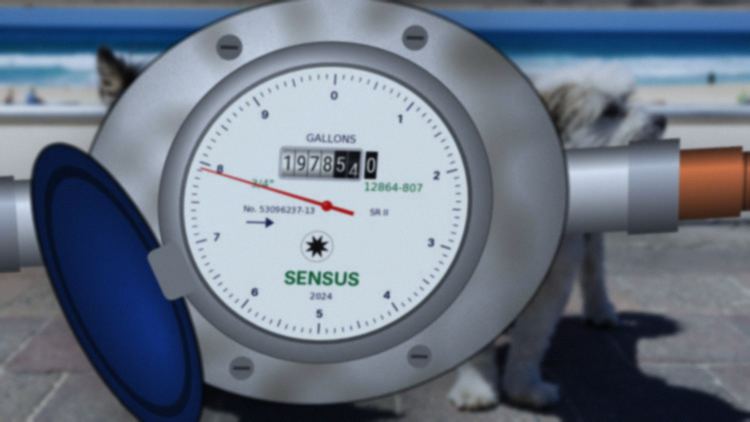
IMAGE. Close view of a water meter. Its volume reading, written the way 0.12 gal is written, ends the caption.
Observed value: 1978537.9 gal
